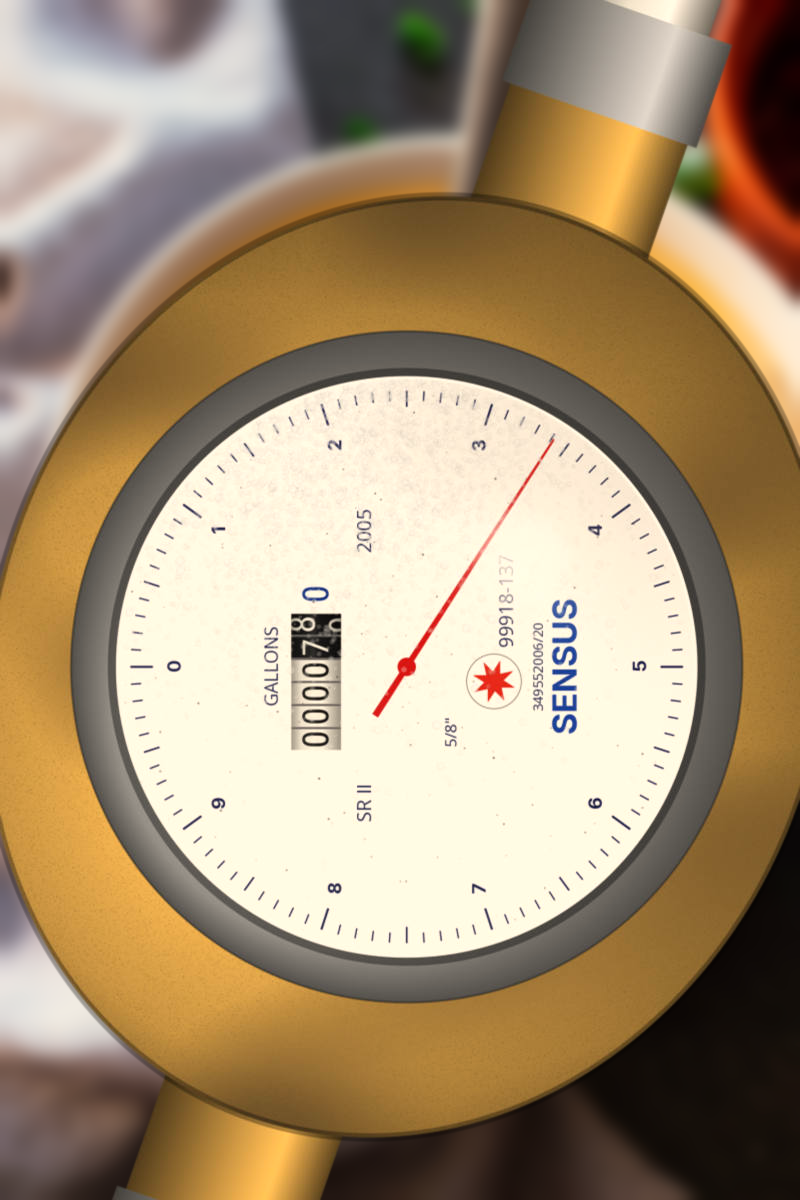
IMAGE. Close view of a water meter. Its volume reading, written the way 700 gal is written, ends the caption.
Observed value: 783.4 gal
